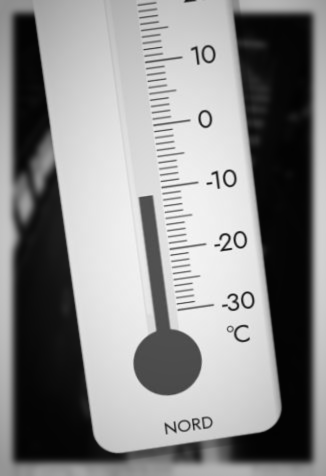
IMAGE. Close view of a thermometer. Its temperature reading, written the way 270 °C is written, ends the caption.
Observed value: -11 °C
